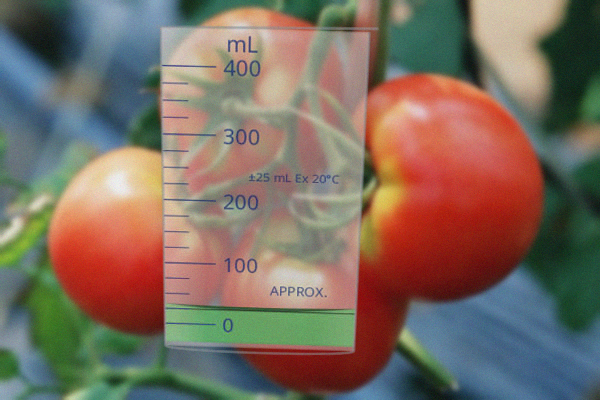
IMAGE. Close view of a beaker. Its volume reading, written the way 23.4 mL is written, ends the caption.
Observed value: 25 mL
